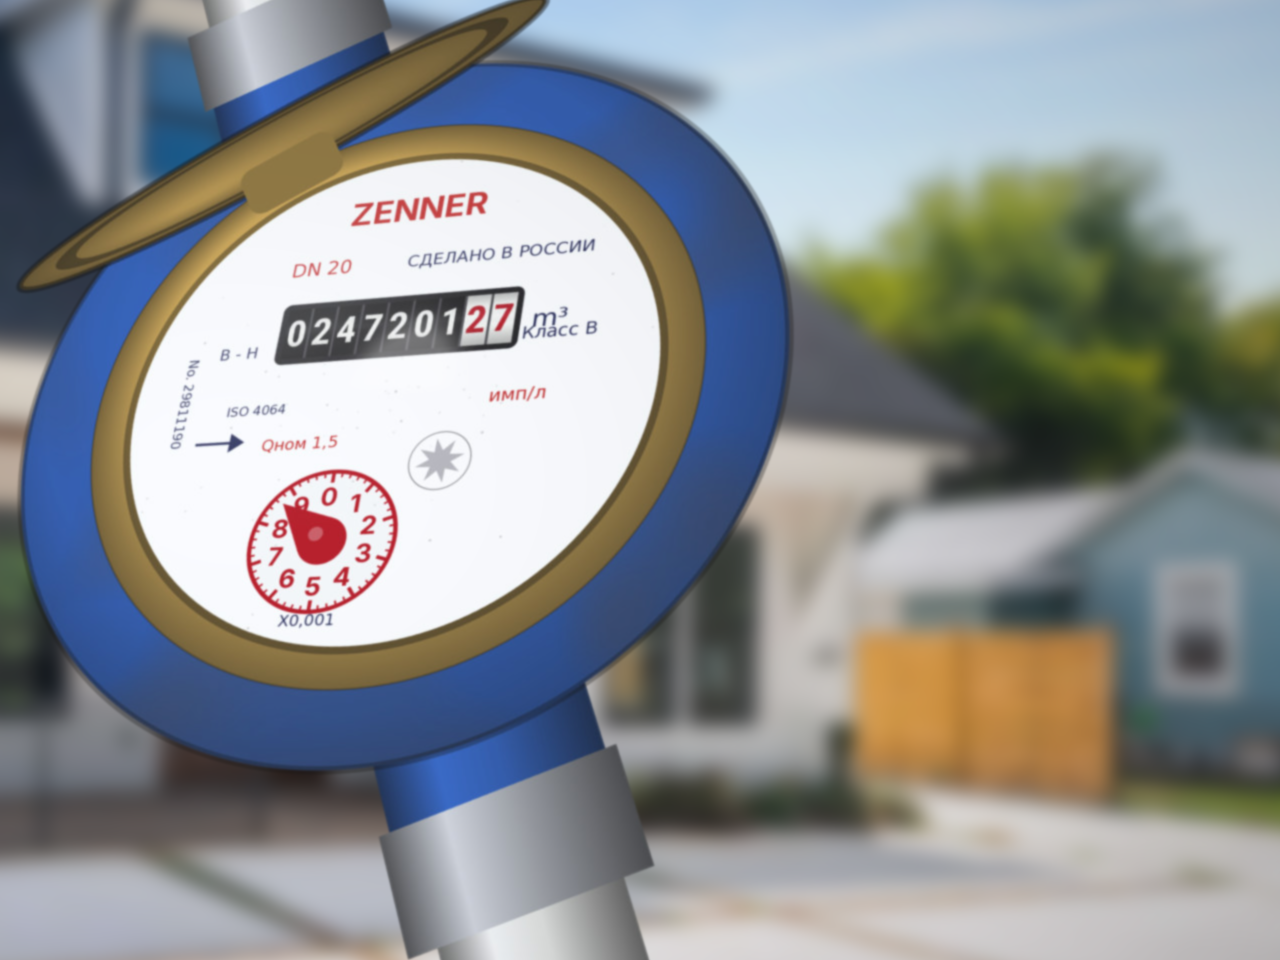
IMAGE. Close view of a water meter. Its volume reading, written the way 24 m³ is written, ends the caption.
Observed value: 247201.278 m³
